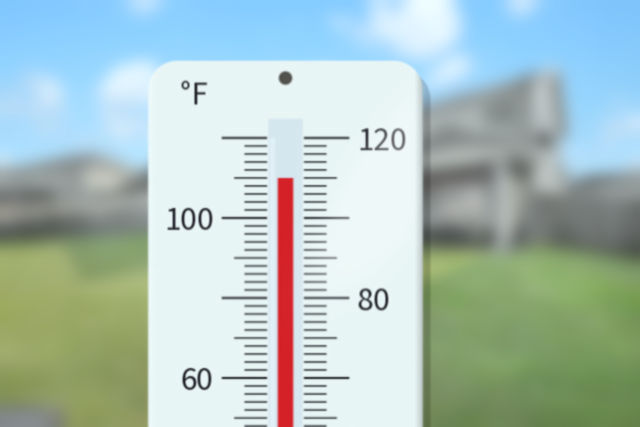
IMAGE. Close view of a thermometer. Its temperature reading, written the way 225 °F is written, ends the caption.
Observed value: 110 °F
